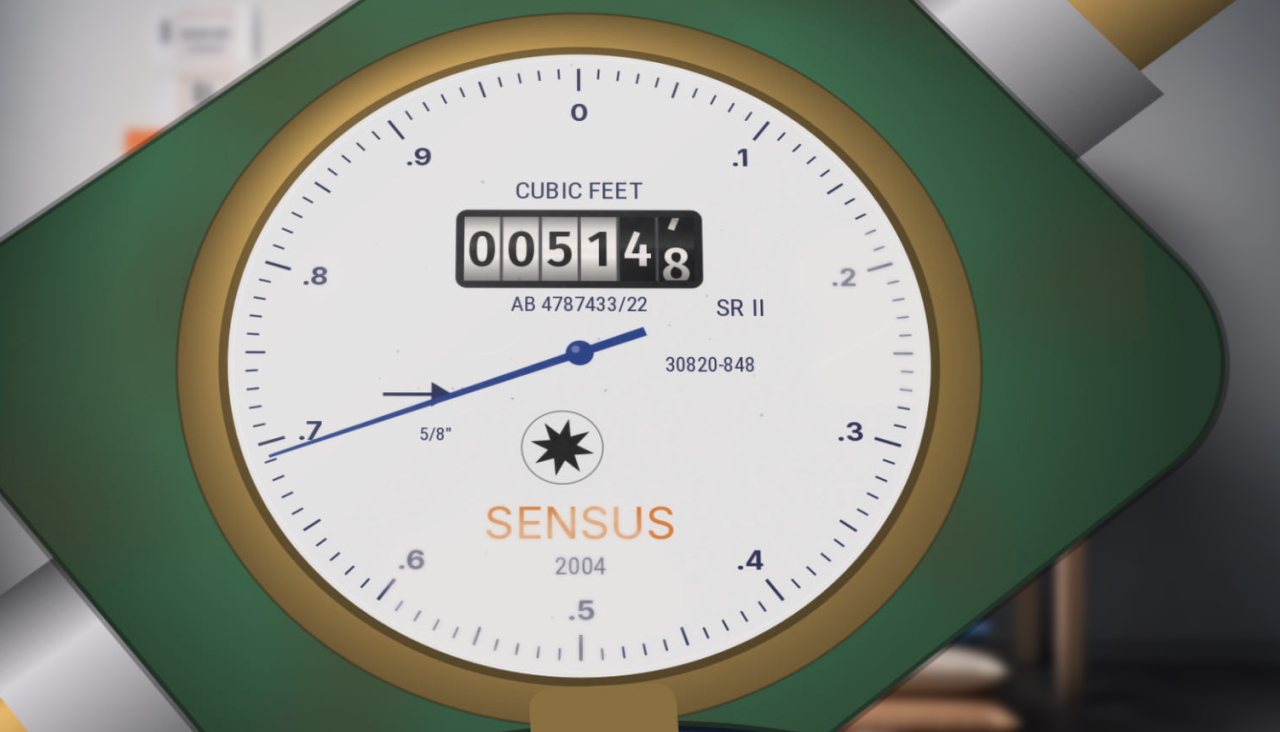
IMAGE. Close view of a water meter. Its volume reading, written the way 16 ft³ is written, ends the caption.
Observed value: 5147.69 ft³
